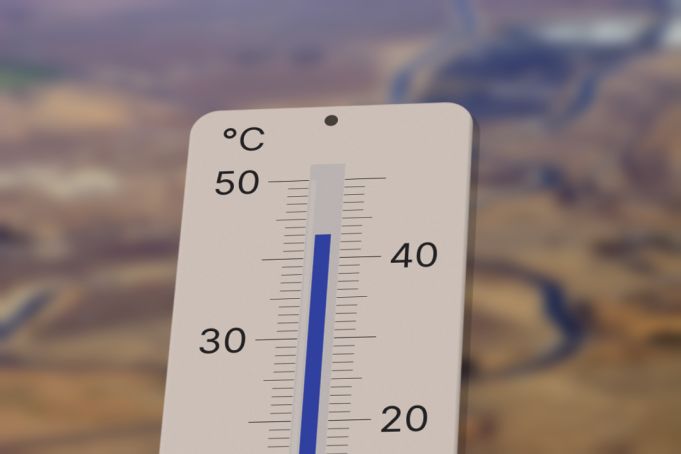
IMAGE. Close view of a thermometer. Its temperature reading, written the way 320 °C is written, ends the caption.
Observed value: 43 °C
